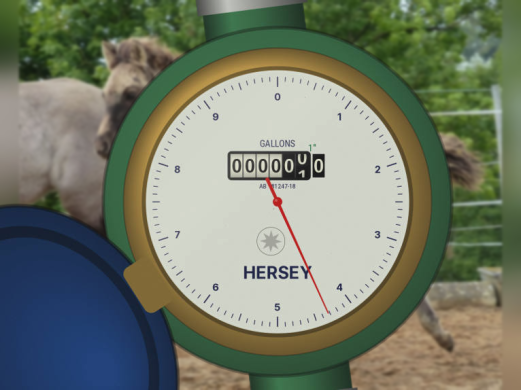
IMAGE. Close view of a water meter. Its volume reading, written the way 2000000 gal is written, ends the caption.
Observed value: 4.3 gal
